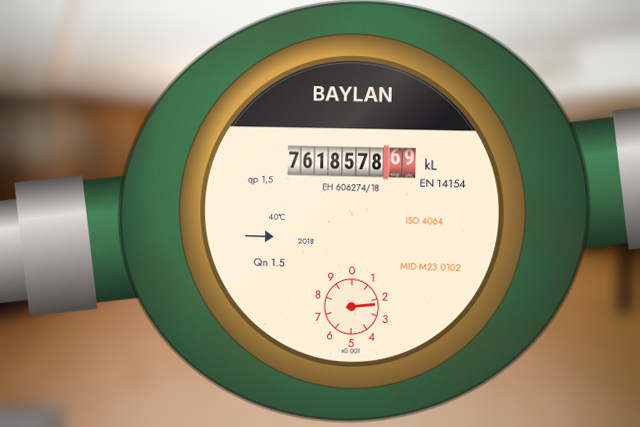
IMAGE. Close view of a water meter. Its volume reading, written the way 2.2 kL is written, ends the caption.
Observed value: 7618578.692 kL
